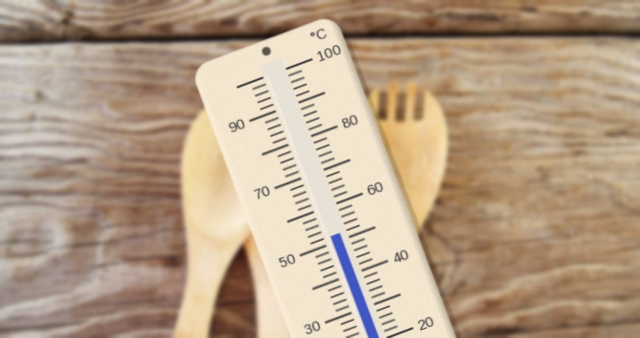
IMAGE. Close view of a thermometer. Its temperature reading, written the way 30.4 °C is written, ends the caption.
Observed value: 52 °C
